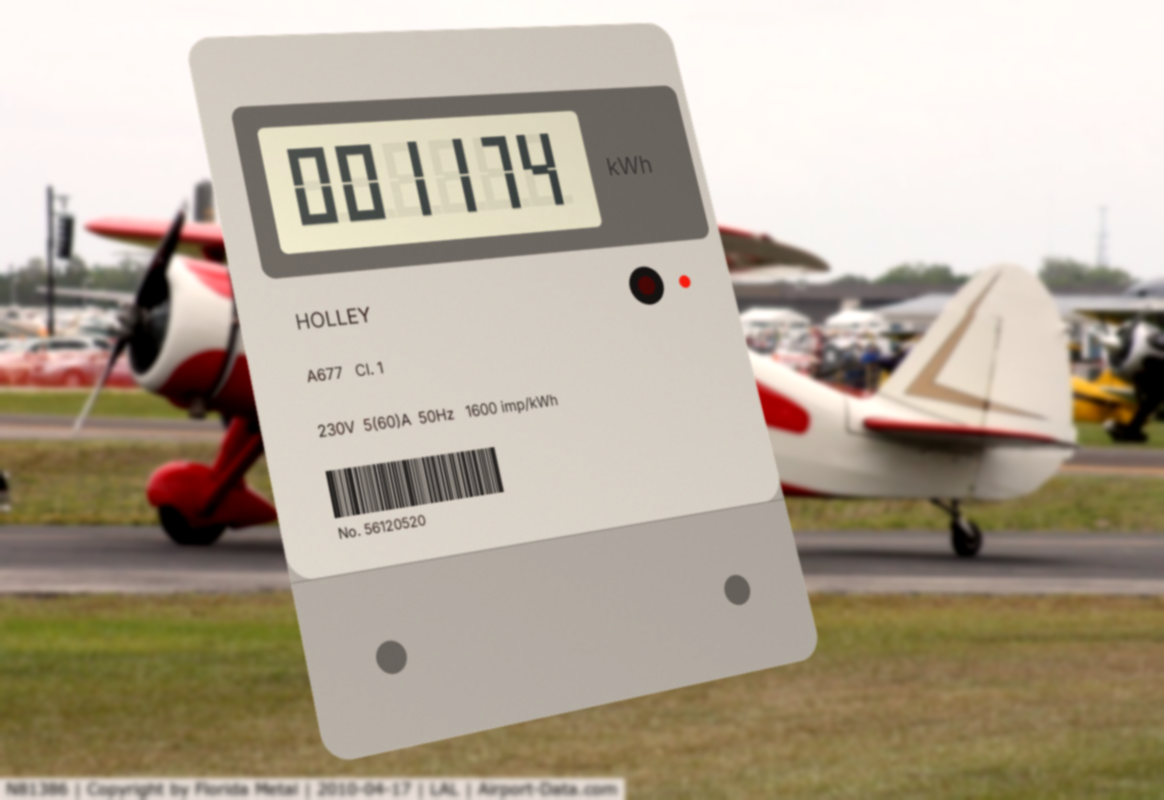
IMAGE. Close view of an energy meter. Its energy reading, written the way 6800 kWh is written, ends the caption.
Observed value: 1174 kWh
